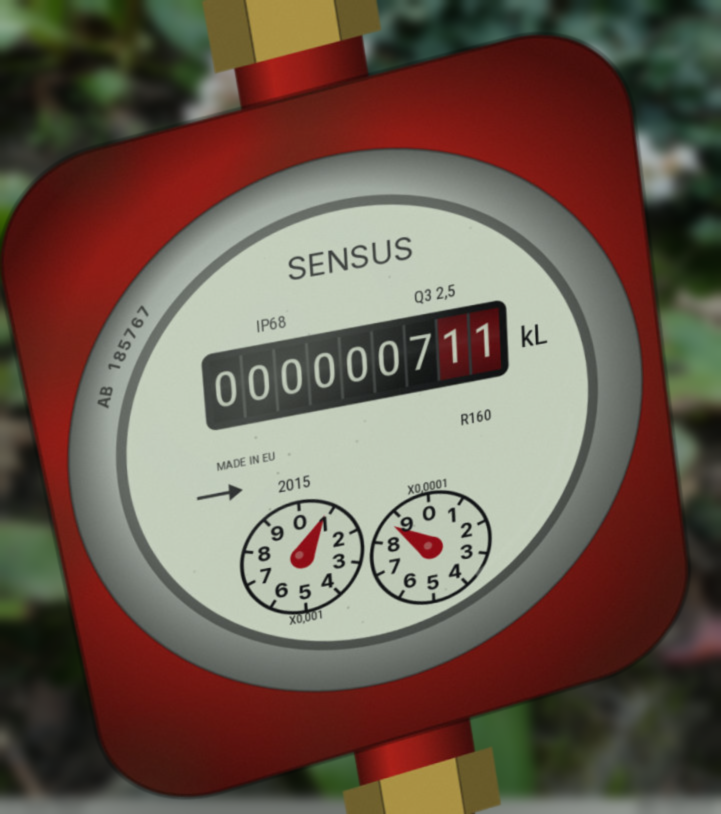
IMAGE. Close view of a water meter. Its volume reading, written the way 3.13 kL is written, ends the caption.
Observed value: 7.1108 kL
